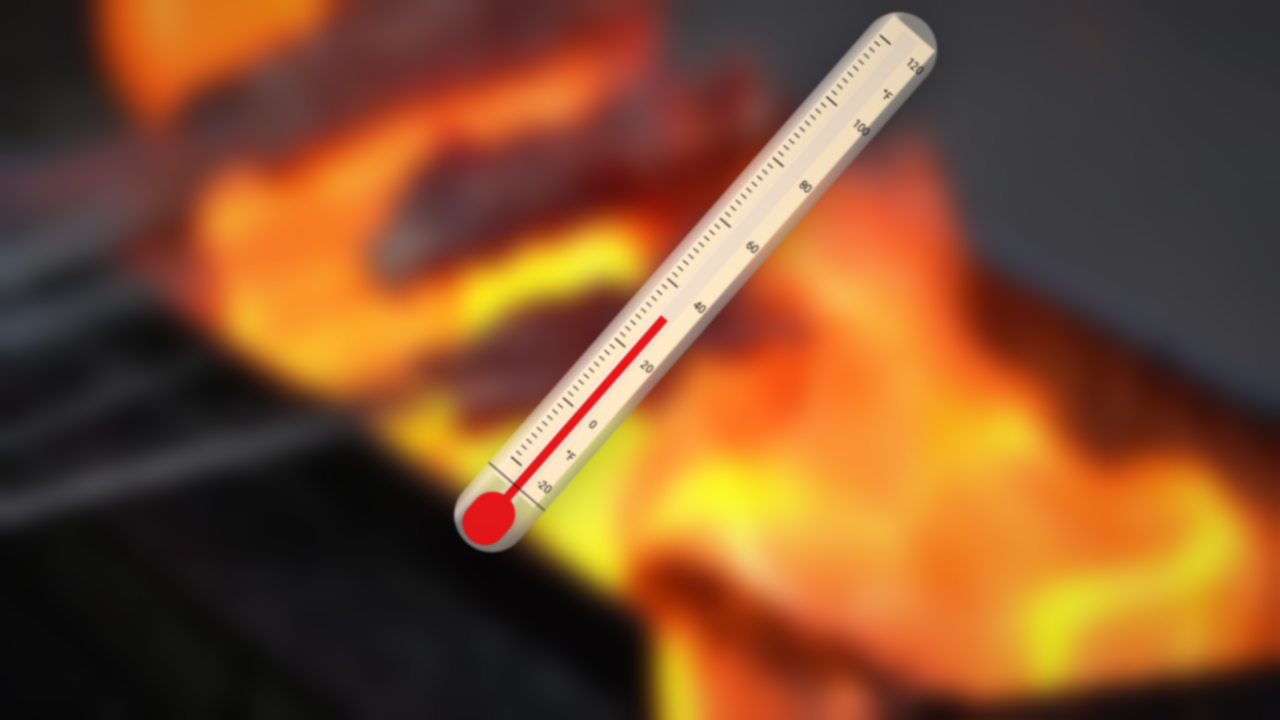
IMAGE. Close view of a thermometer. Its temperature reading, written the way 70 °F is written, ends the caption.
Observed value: 32 °F
